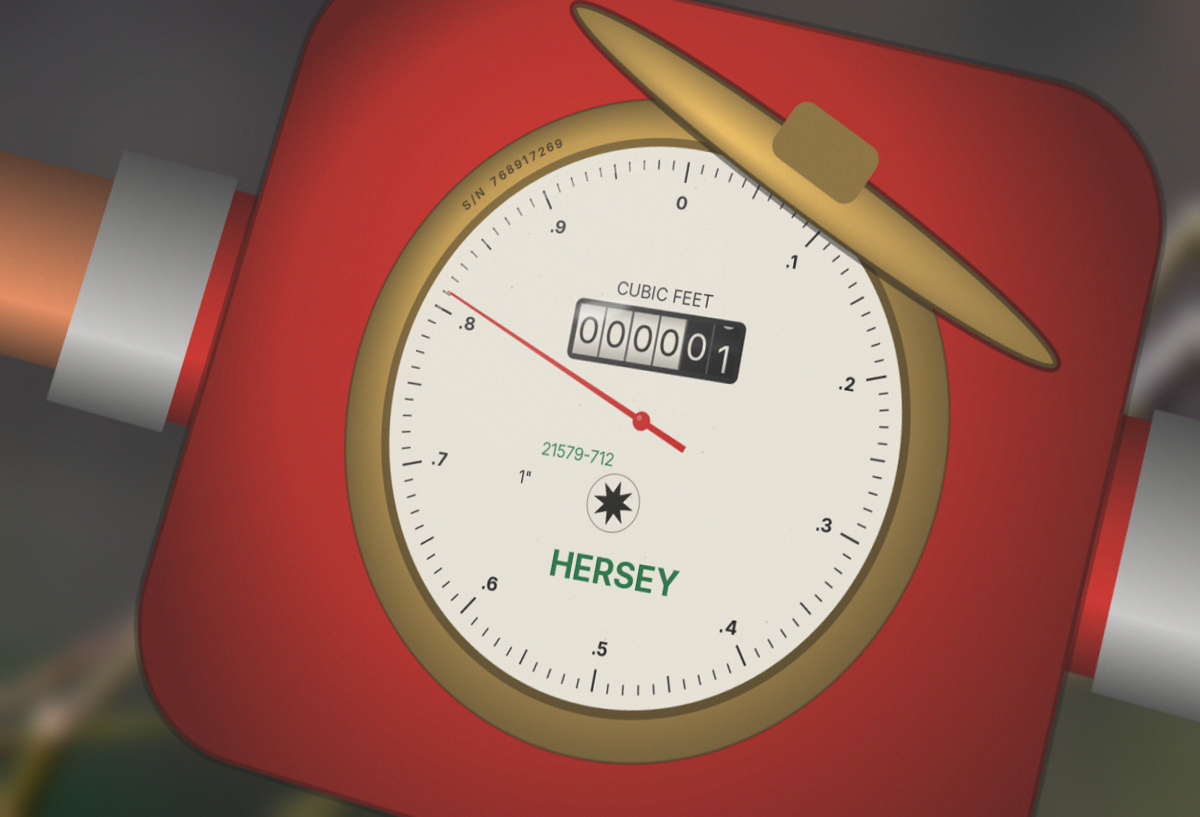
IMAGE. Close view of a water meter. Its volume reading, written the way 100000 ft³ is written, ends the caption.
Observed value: 0.81 ft³
